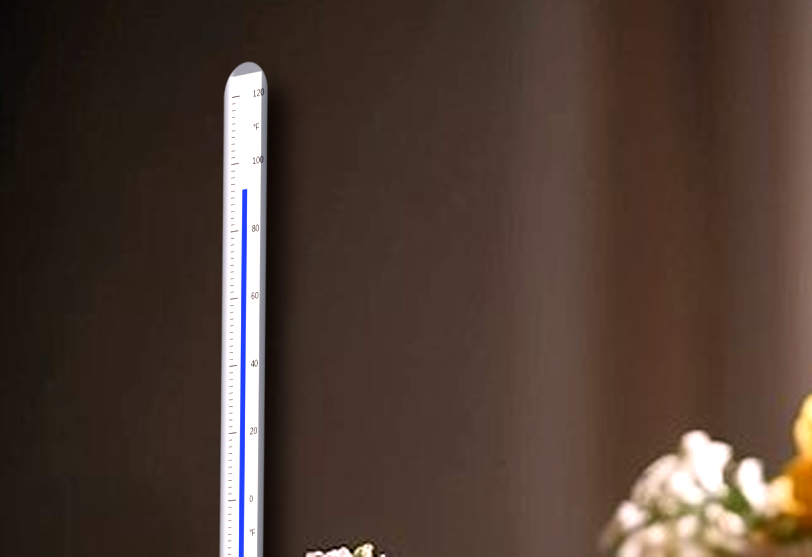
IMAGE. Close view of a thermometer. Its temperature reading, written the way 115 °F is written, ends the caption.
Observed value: 92 °F
